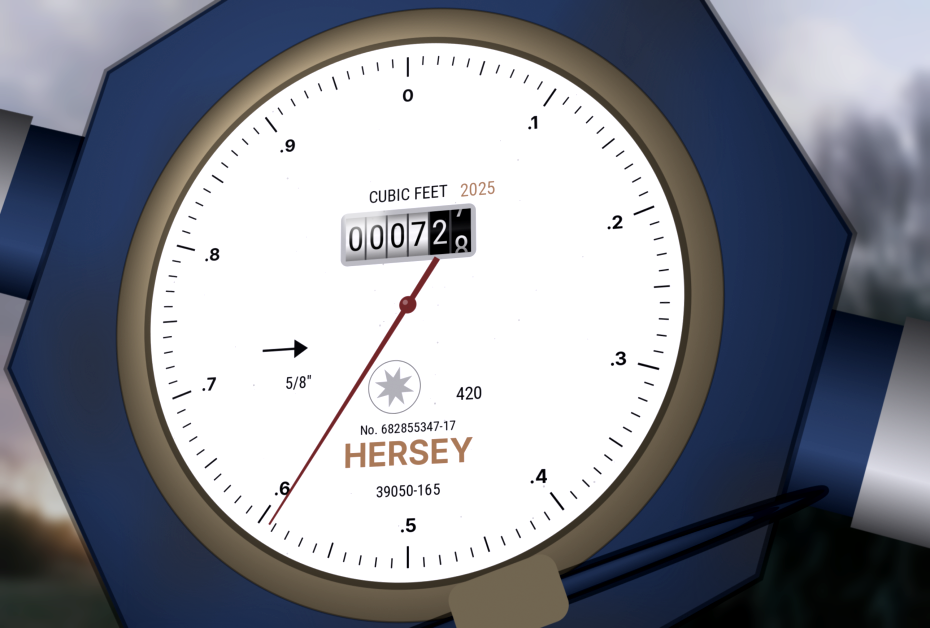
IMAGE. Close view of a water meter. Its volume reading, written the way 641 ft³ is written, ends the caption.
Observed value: 727.59 ft³
